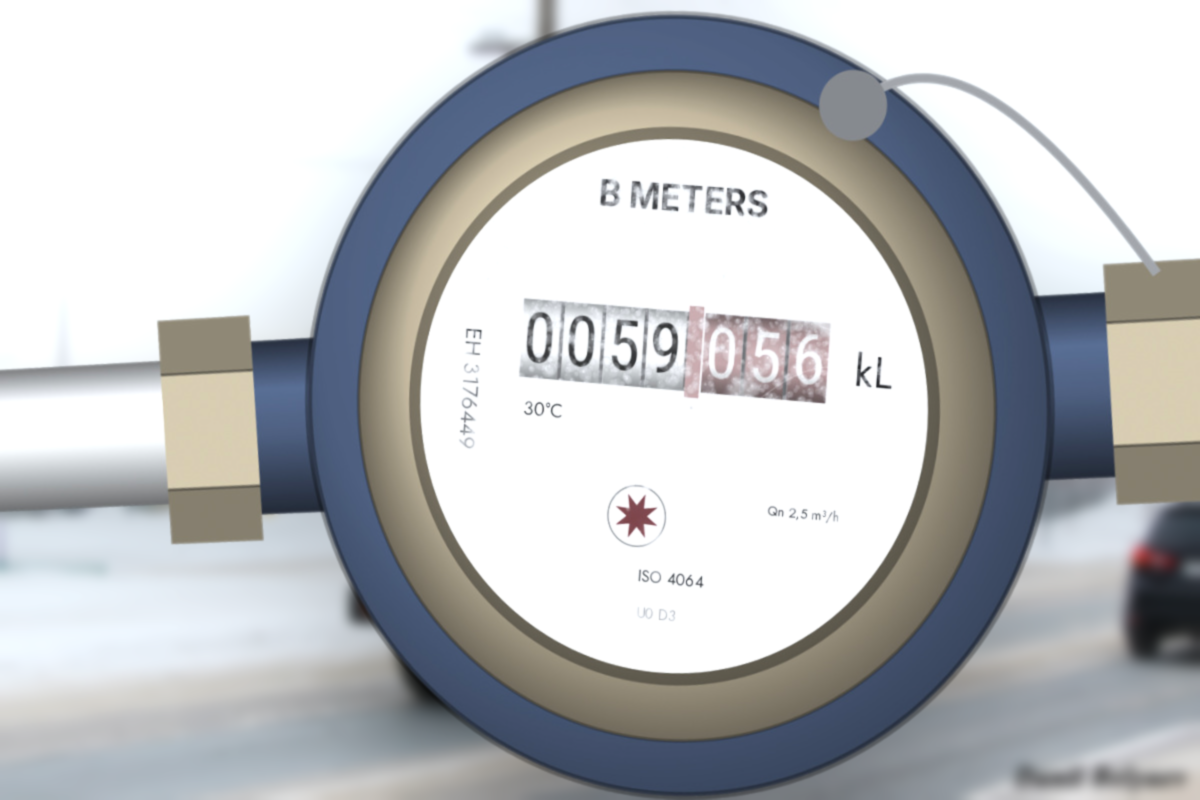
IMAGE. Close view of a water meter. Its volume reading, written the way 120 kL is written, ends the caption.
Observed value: 59.056 kL
